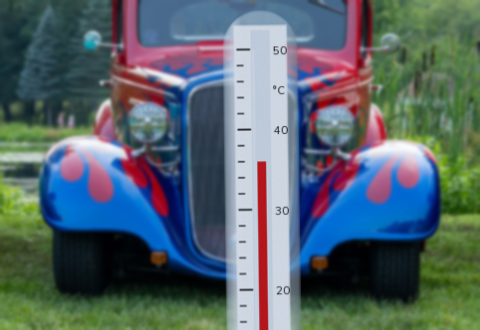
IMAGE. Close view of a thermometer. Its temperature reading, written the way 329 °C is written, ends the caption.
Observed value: 36 °C
